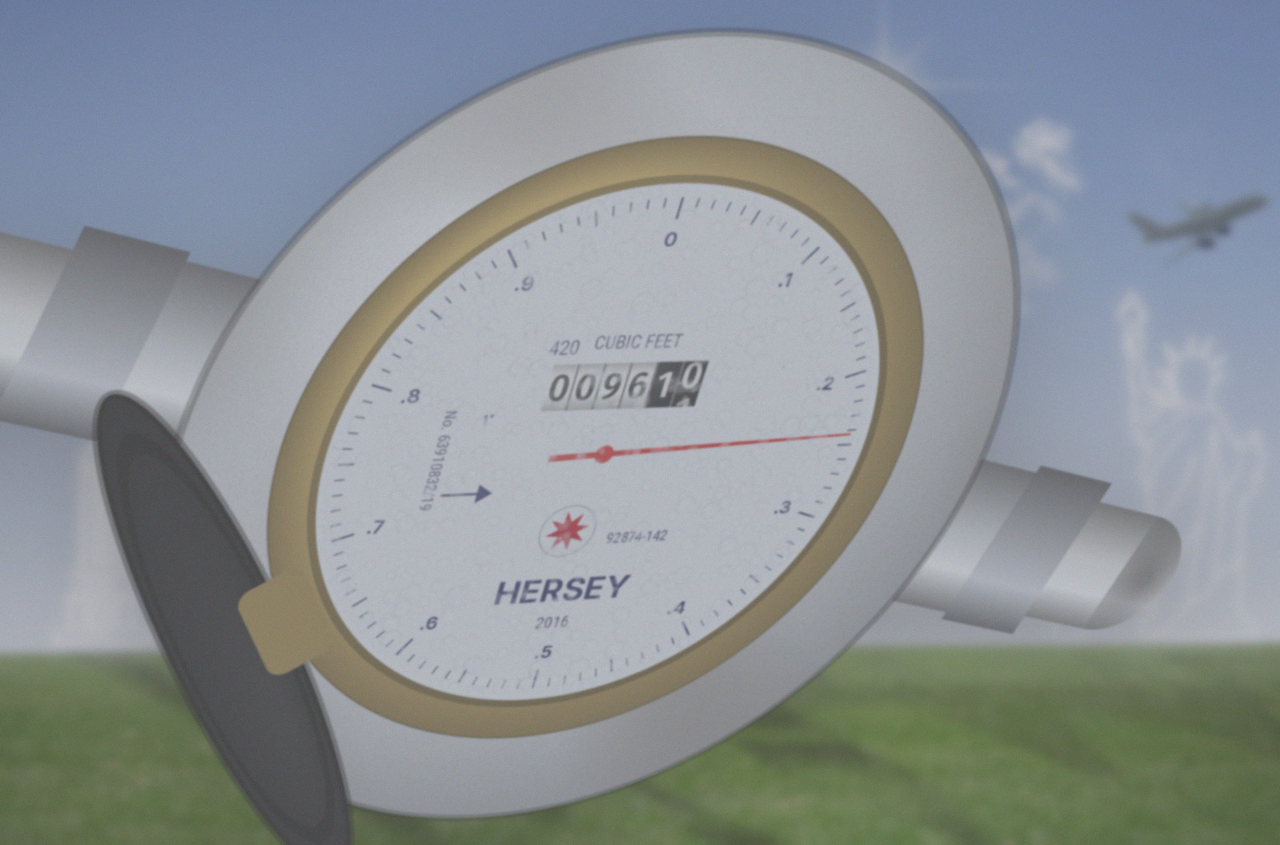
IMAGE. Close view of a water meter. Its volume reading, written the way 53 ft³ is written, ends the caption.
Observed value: 9610.24 ft³
